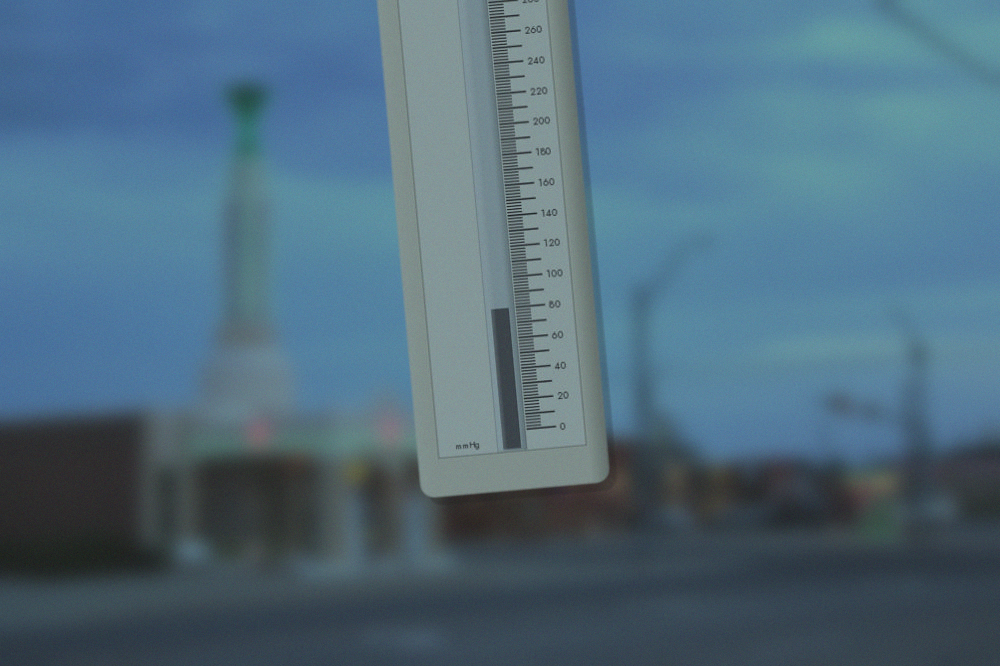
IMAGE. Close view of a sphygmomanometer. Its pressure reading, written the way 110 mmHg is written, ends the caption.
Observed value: 80 mmHg
